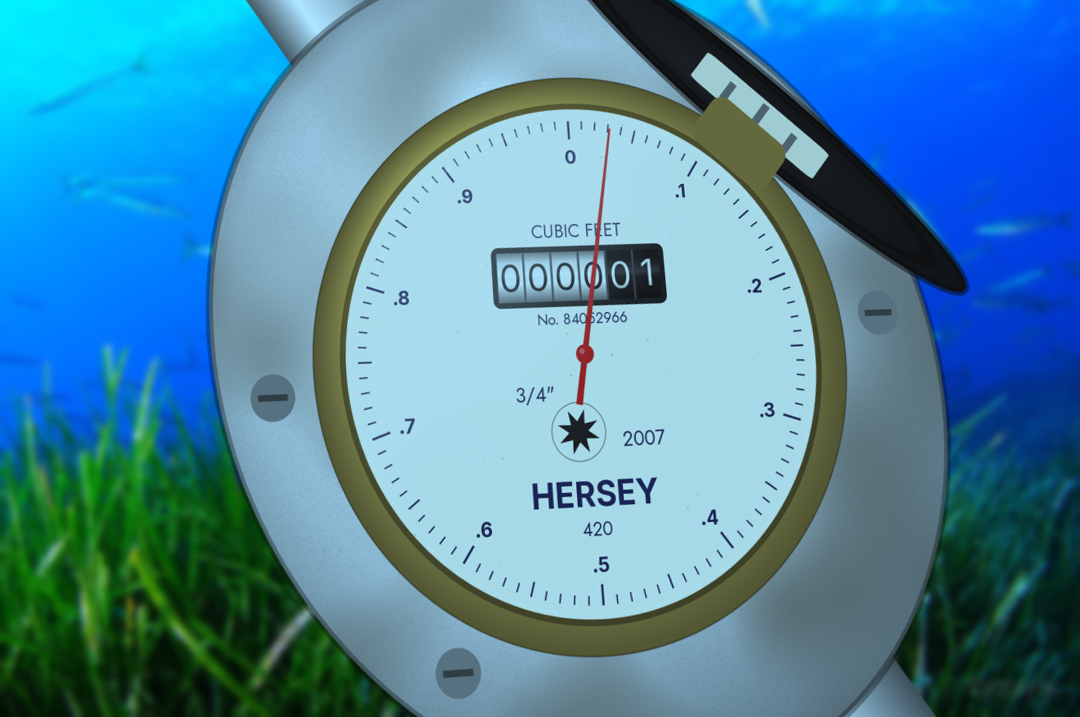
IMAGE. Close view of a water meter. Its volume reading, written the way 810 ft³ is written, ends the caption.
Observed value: 1.03 ft³
